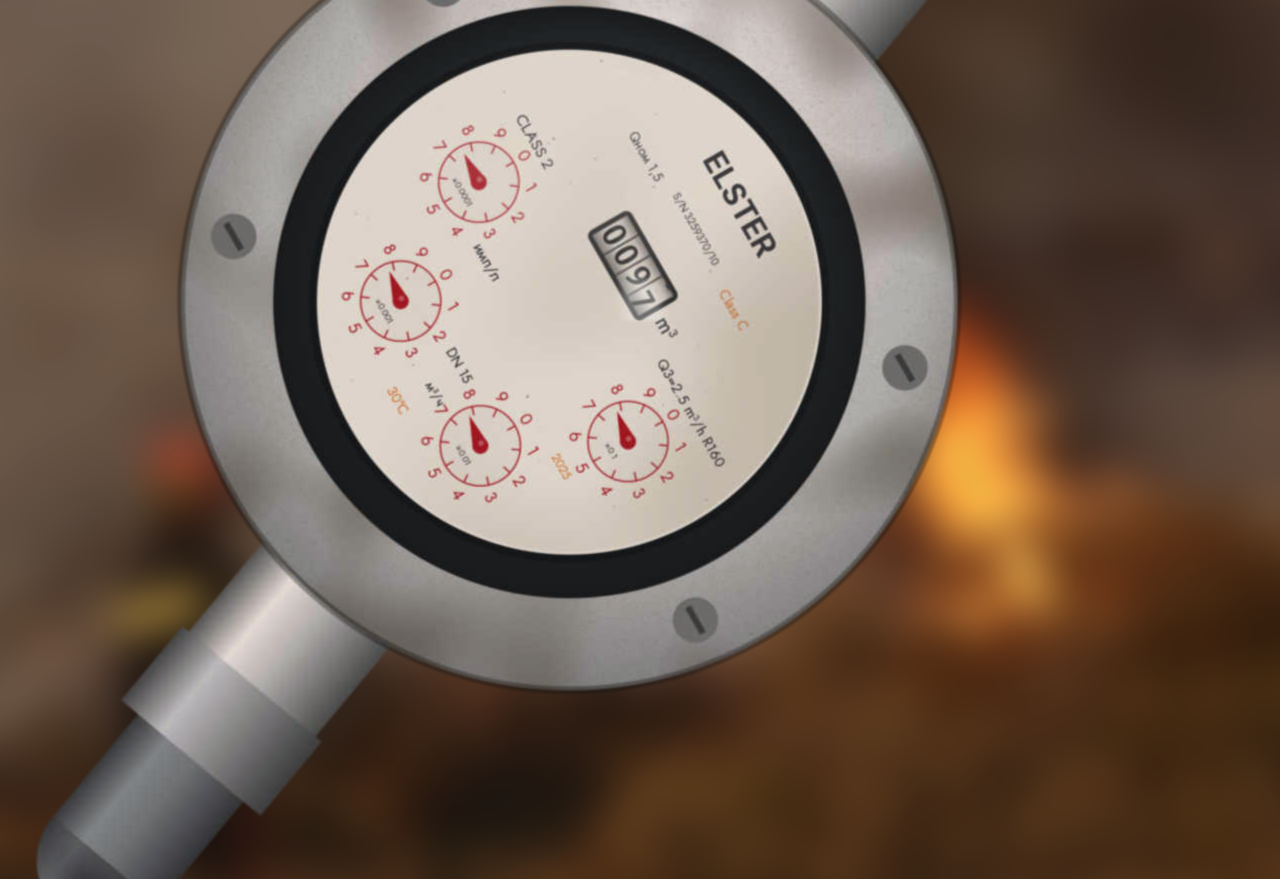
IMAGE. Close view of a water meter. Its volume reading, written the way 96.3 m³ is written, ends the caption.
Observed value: 96.7777 m³
